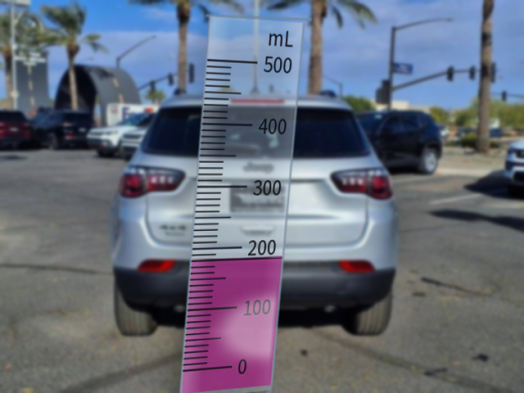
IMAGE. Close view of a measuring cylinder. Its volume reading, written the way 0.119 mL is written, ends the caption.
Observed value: 180 mL
